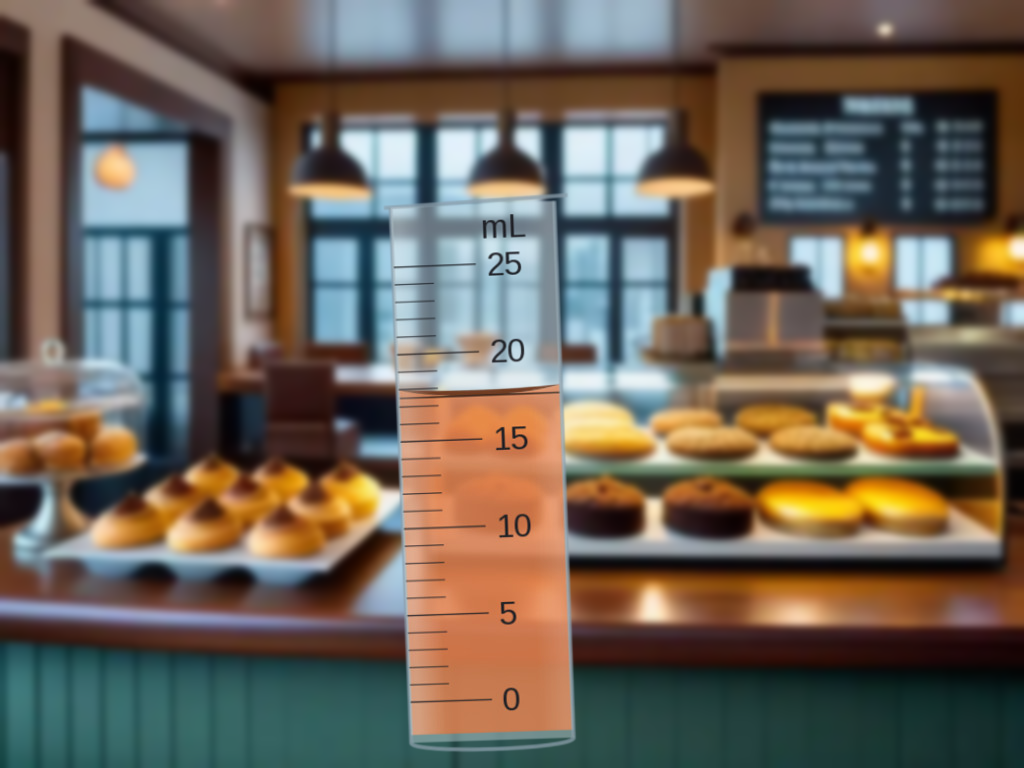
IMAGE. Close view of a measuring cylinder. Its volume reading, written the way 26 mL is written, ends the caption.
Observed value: 17.5 mL
